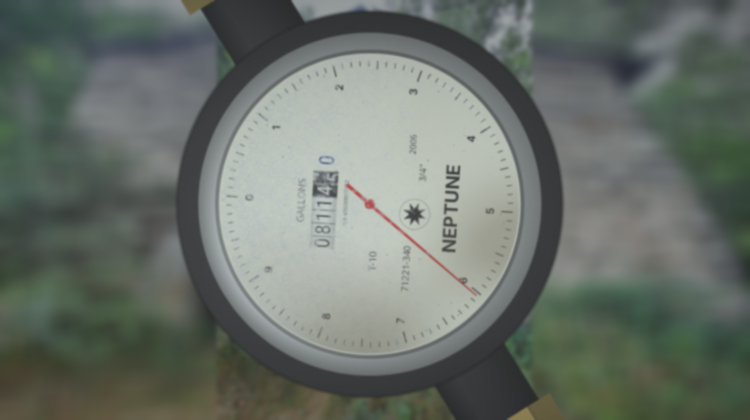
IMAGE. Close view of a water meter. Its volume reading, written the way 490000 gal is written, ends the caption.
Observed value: 811446.0 gal
